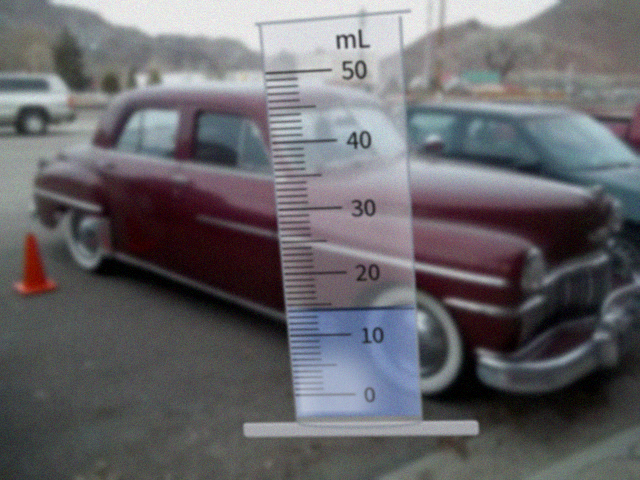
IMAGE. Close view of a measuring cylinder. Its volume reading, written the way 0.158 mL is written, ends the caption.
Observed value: 14 mL
